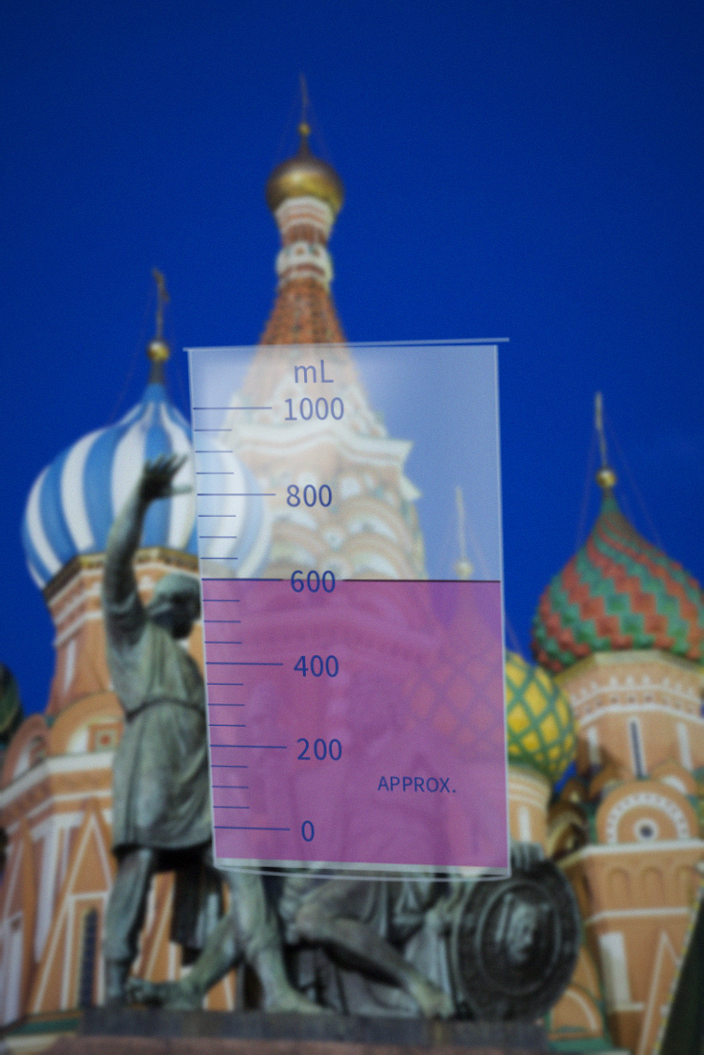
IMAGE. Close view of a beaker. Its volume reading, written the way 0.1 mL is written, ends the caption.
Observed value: 600 mL
